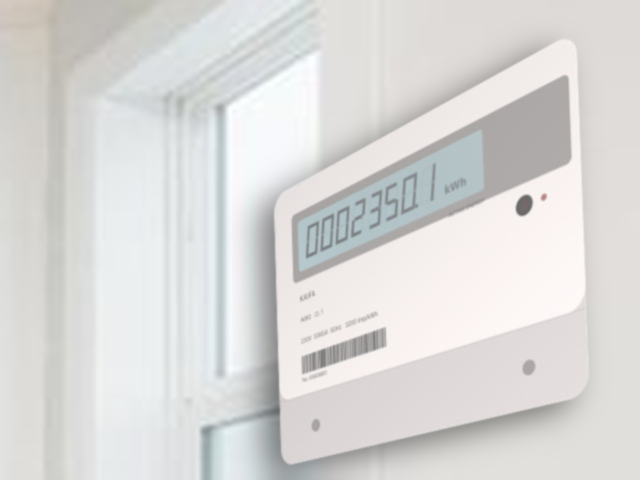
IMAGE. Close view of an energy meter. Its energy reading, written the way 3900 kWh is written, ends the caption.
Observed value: 2350.1 kWh
